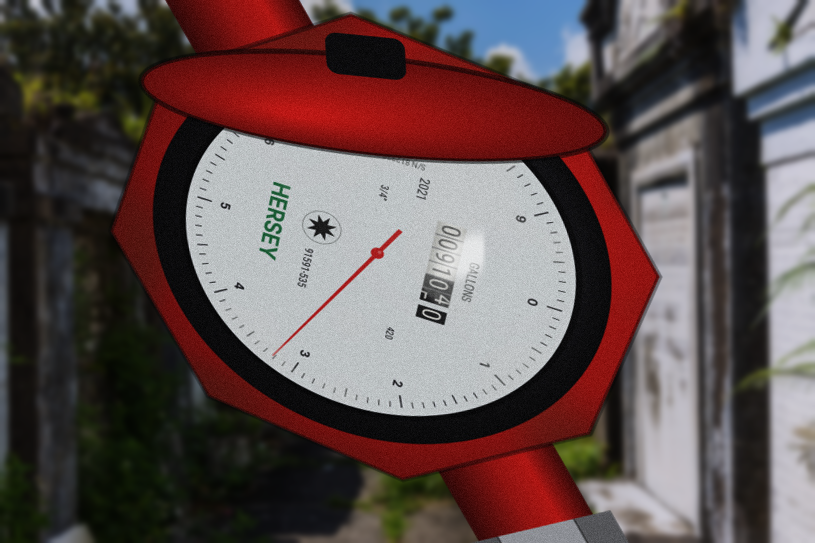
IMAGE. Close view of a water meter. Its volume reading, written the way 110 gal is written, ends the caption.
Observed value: 91043.2 gal
